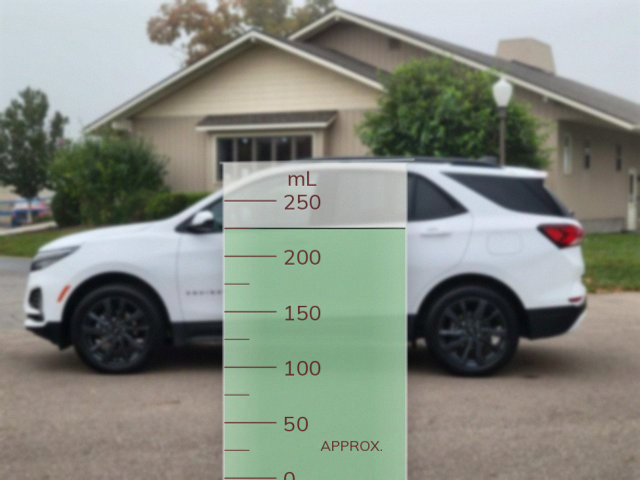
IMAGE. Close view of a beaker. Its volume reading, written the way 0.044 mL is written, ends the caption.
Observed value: 225 mL
